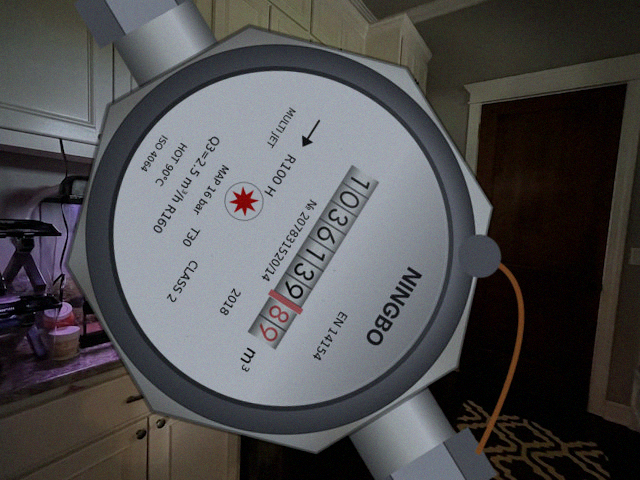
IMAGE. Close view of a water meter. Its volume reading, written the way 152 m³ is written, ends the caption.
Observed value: 1036139.89 m³
